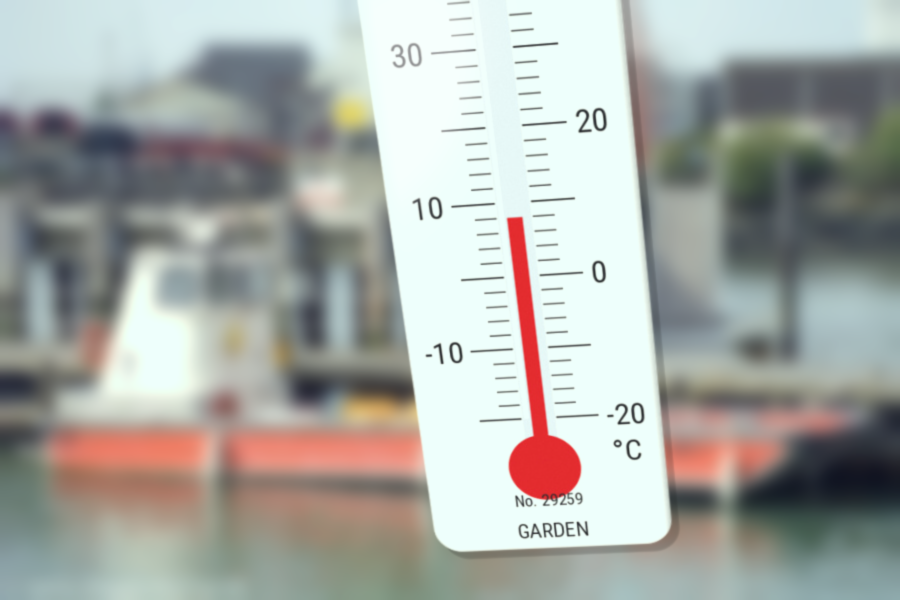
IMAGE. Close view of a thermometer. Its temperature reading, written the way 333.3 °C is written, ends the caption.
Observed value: 8 °C
